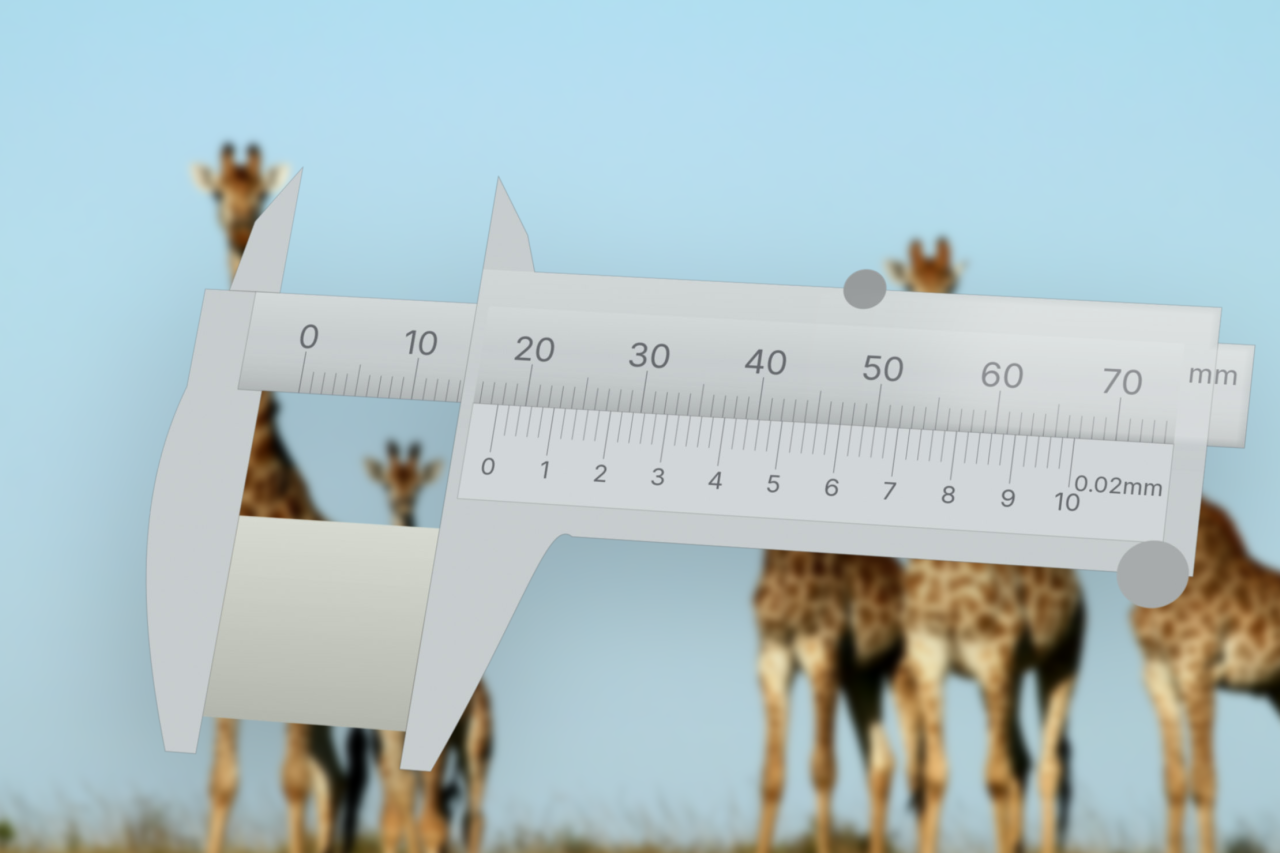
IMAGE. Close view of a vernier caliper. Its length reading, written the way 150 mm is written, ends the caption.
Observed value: 17.6 mm
